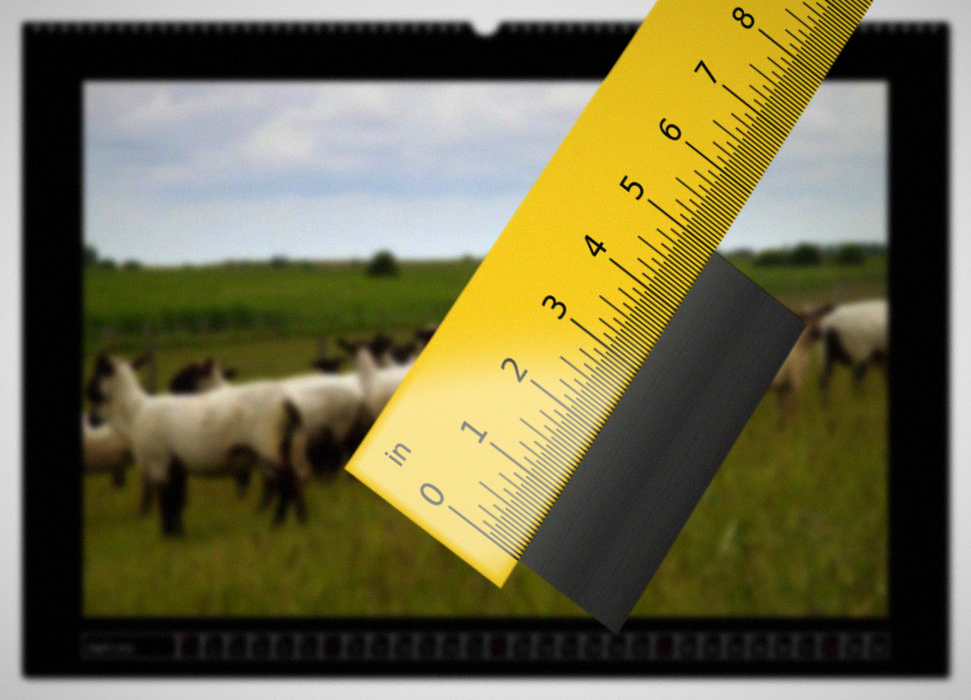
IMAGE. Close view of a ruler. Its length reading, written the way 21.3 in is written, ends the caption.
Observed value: 5 in
